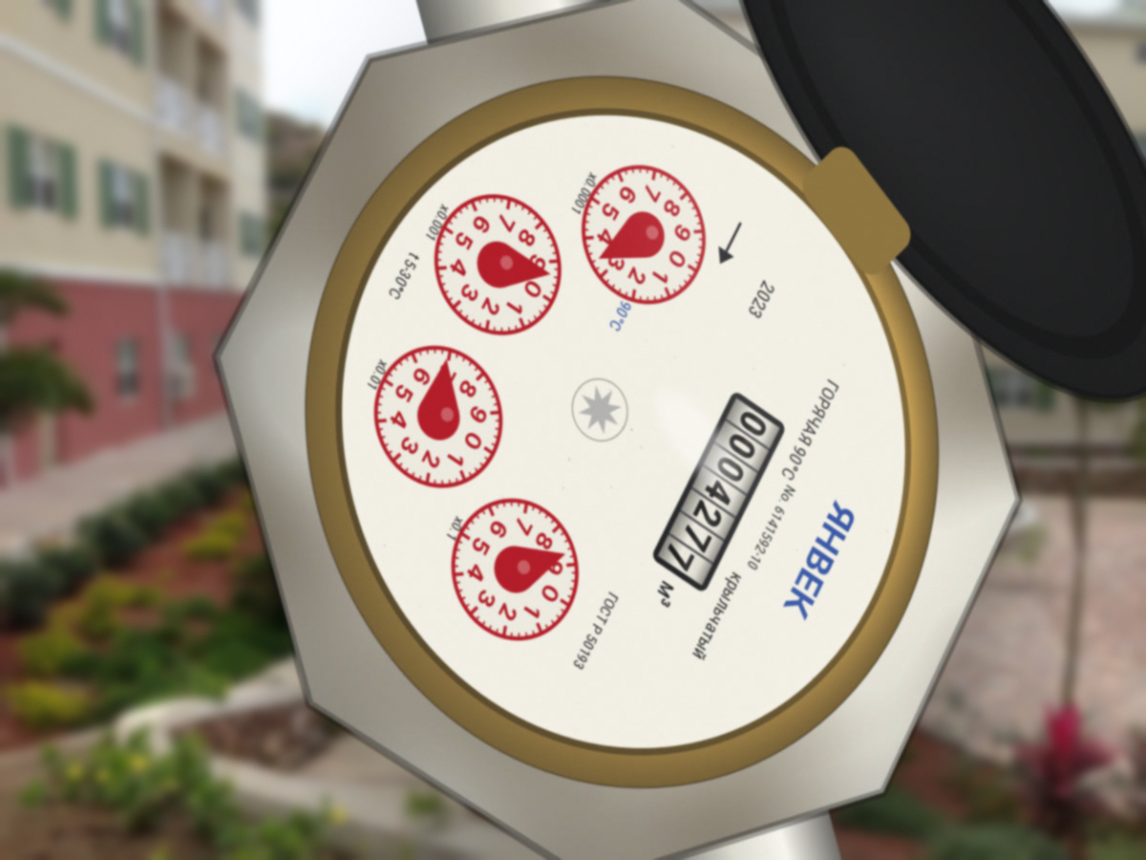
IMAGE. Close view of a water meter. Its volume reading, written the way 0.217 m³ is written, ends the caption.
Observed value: 4276.8693 m³
